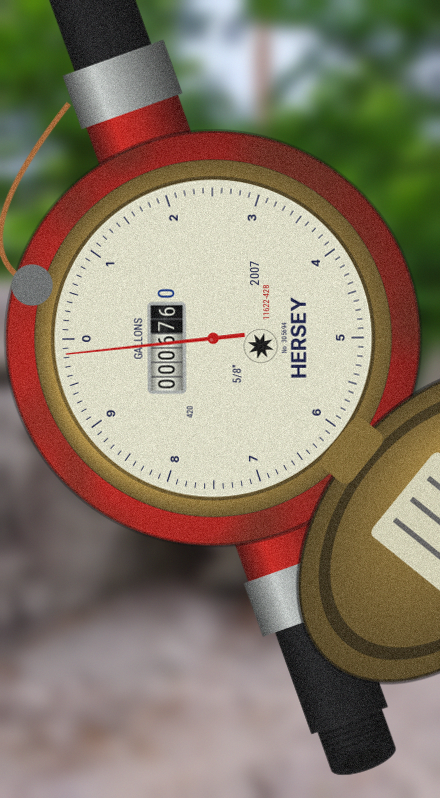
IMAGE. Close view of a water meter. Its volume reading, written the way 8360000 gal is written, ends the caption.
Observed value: 6759.8 gal
